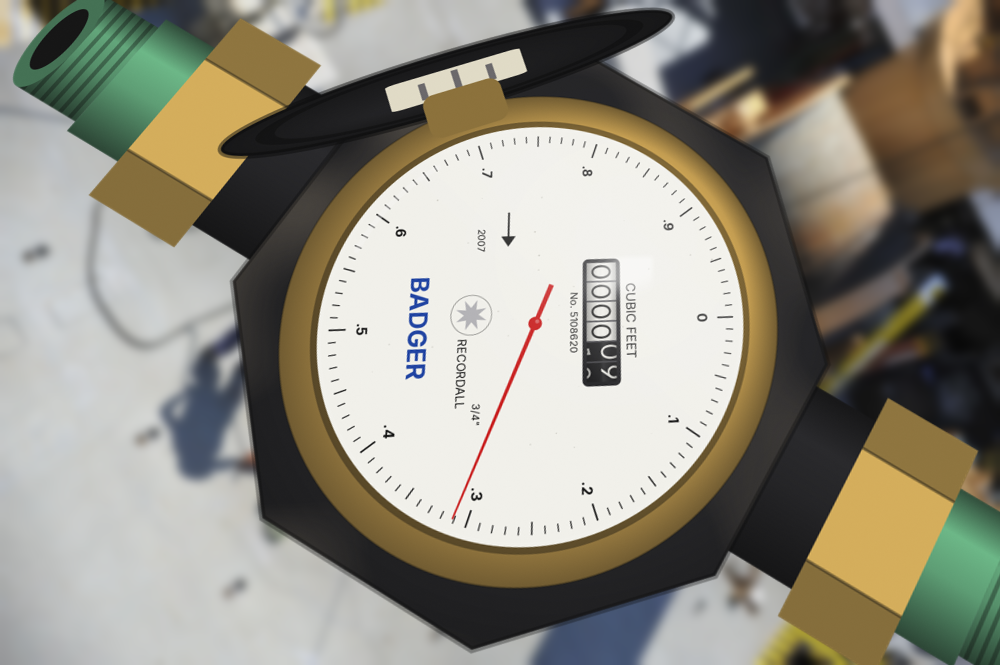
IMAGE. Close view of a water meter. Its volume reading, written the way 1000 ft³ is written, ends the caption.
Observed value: 9.31 ft³
